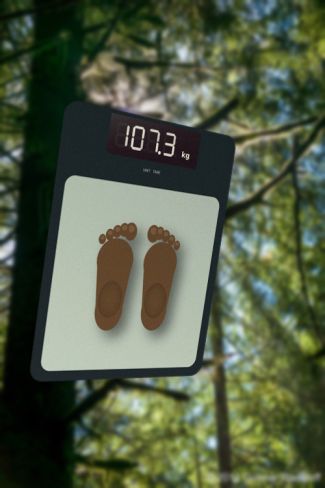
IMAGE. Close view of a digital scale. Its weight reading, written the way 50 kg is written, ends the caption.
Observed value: 107.3 kg
